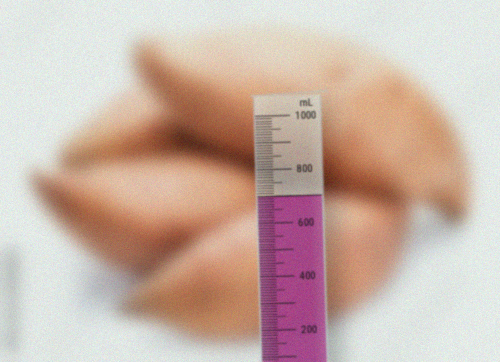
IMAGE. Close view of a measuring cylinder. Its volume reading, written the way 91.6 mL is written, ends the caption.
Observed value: 700 mL
